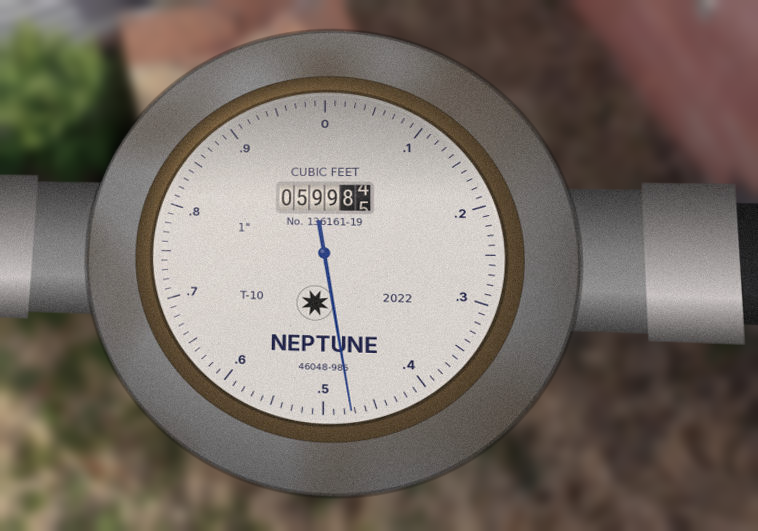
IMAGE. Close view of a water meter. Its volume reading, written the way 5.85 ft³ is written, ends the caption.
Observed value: 59984.47 ft³
